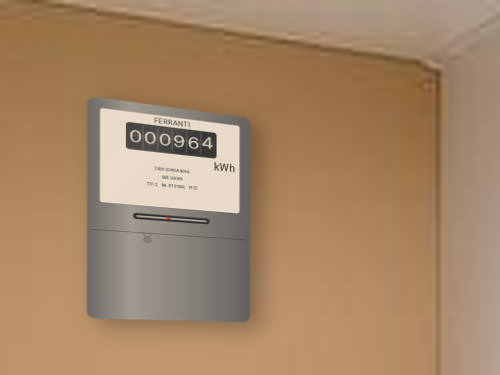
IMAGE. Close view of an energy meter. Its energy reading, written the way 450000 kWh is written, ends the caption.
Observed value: 964 kWh
